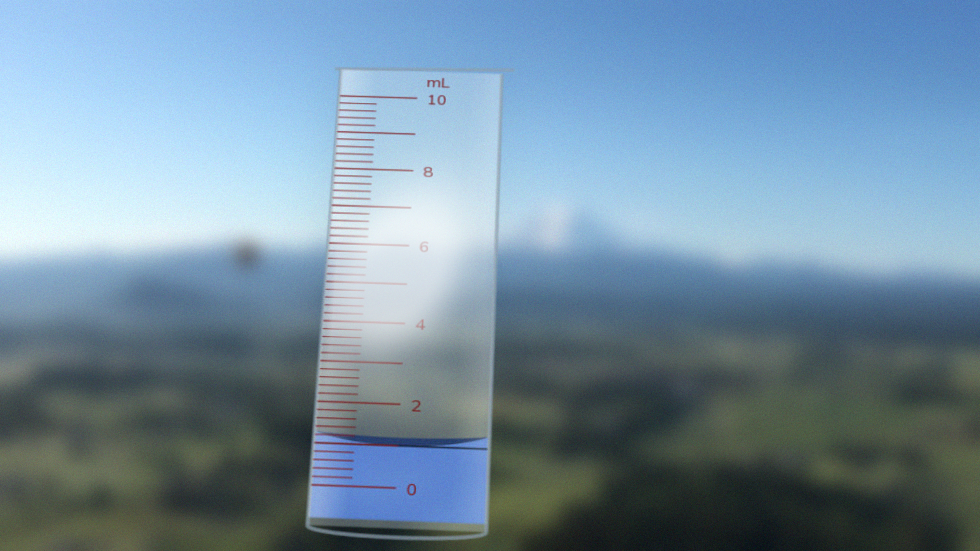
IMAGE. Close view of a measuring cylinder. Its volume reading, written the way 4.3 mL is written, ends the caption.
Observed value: 1 mL
